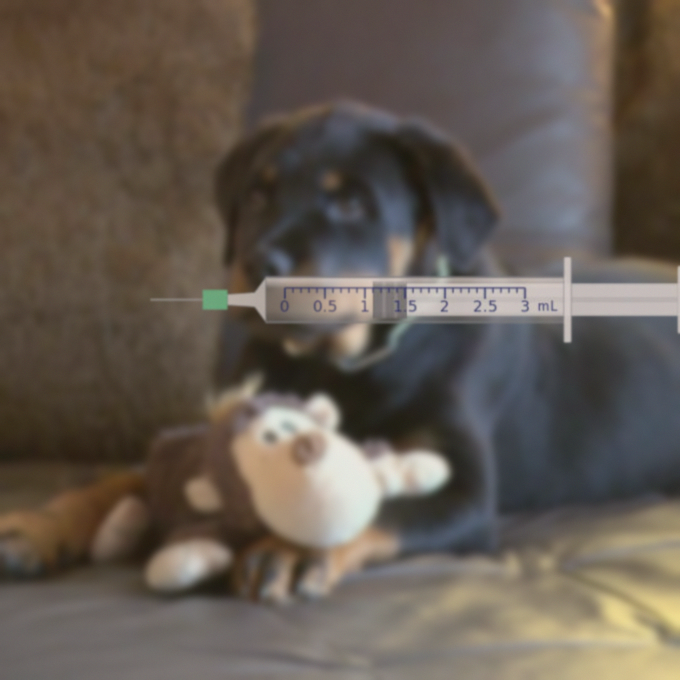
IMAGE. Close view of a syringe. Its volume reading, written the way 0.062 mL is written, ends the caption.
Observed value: 1.1 mL
